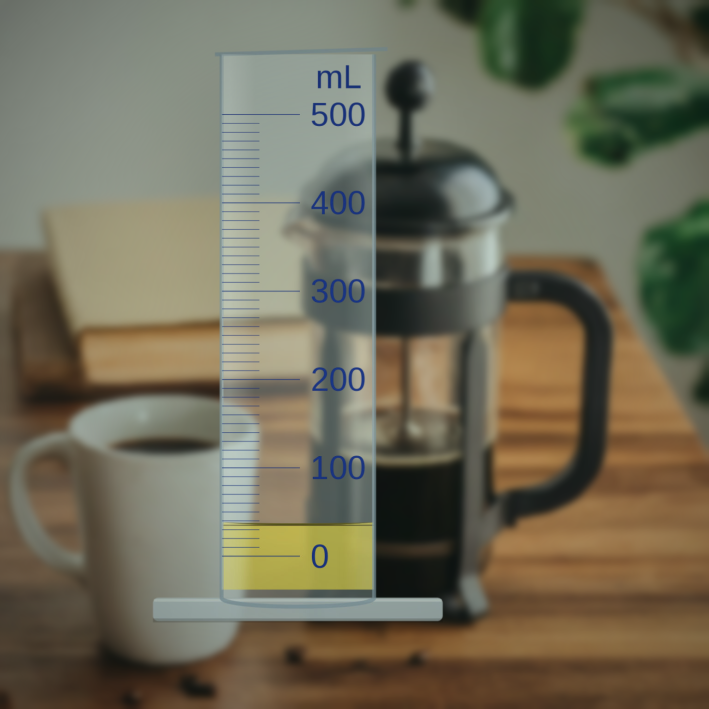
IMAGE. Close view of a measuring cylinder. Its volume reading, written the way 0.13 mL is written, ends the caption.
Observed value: 35 mL
